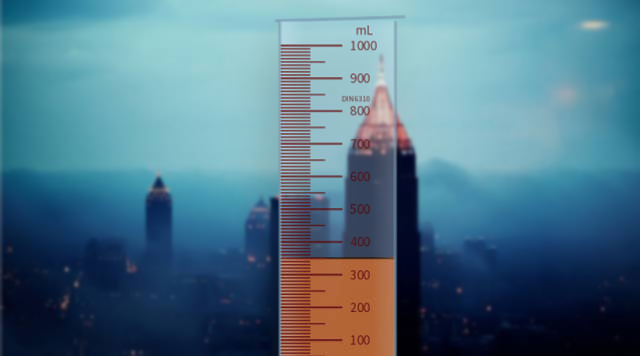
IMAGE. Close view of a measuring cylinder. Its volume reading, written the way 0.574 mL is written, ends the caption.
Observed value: 350 mL
